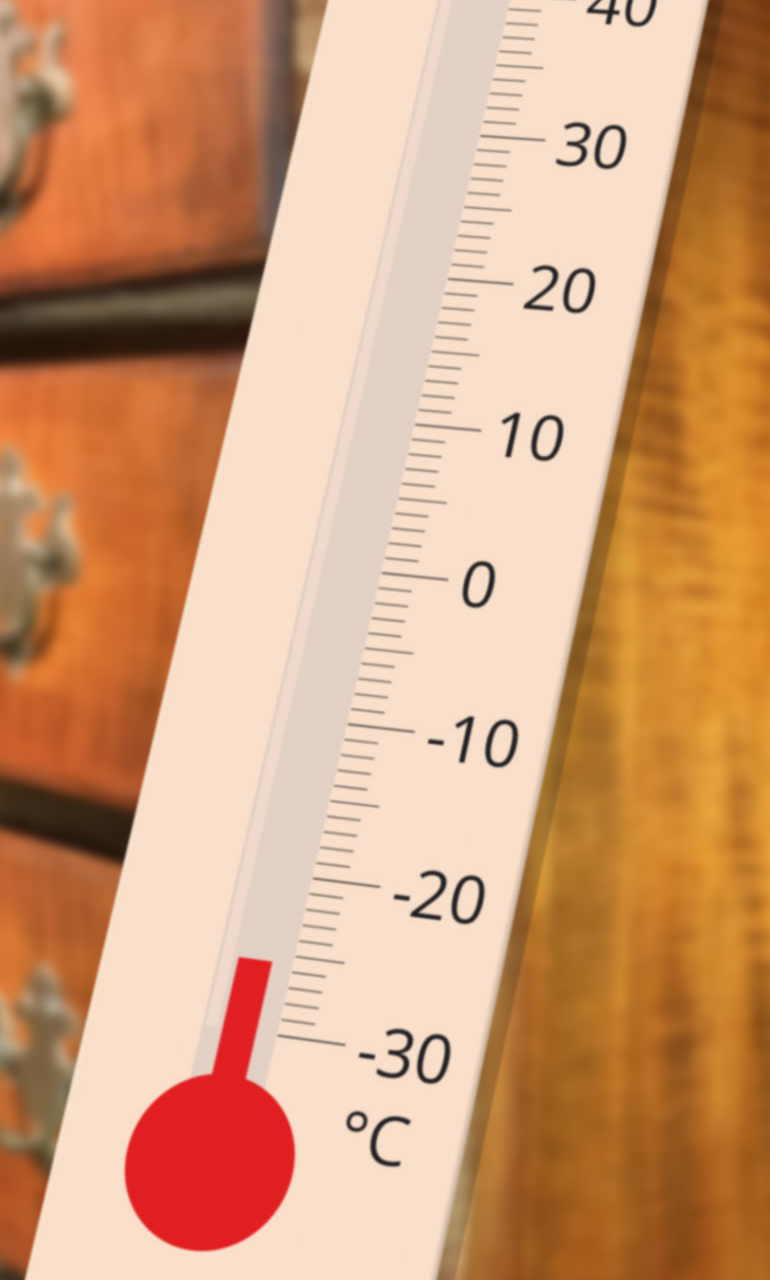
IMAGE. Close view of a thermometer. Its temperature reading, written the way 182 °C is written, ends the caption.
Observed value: -25.5 °C
